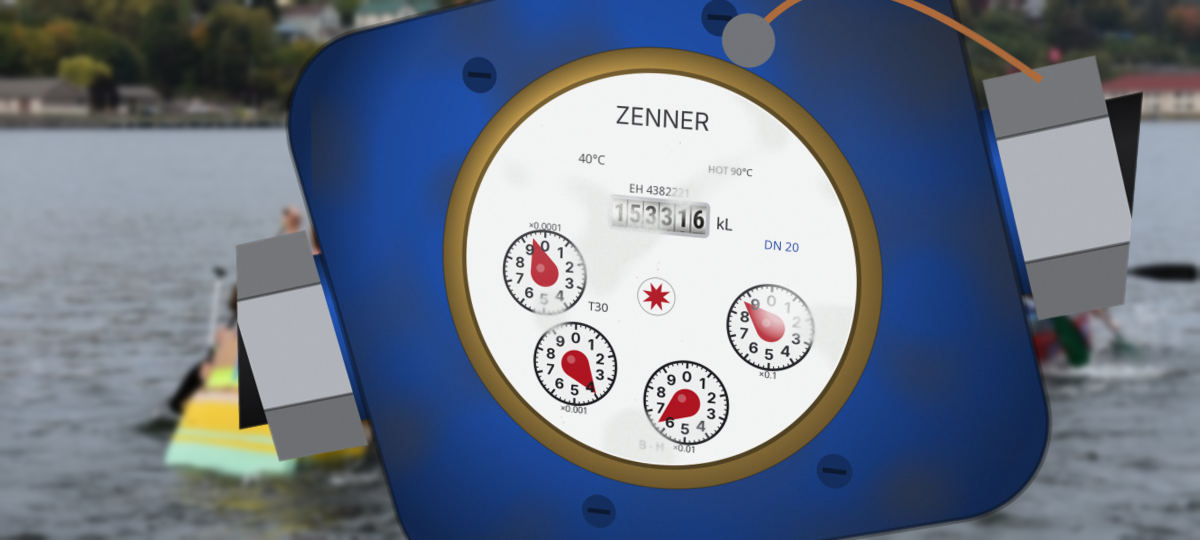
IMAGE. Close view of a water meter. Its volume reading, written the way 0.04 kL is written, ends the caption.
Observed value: 153316.8639 kL
